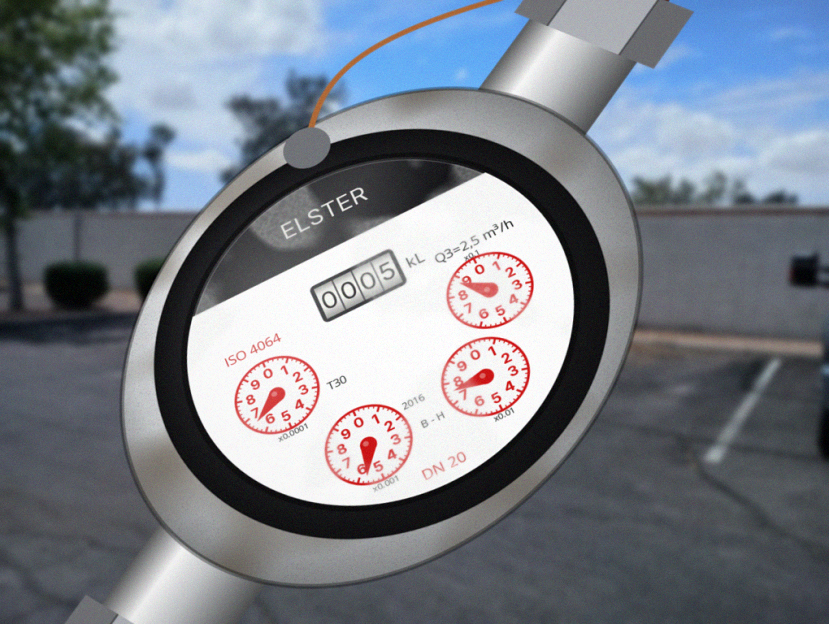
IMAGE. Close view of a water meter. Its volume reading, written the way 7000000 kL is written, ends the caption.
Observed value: 5.8756 kL
